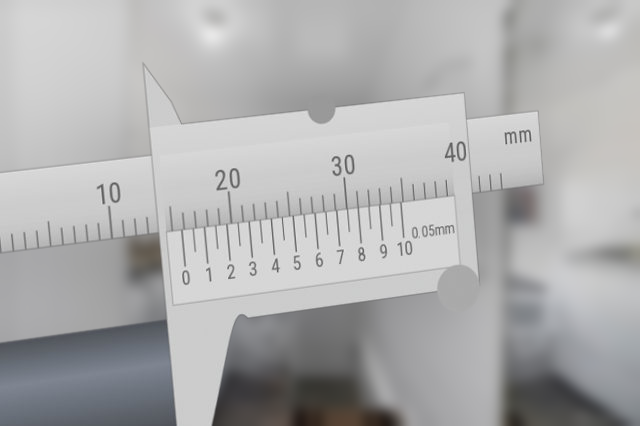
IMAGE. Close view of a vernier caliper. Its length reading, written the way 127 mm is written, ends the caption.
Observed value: 15.8 mm
